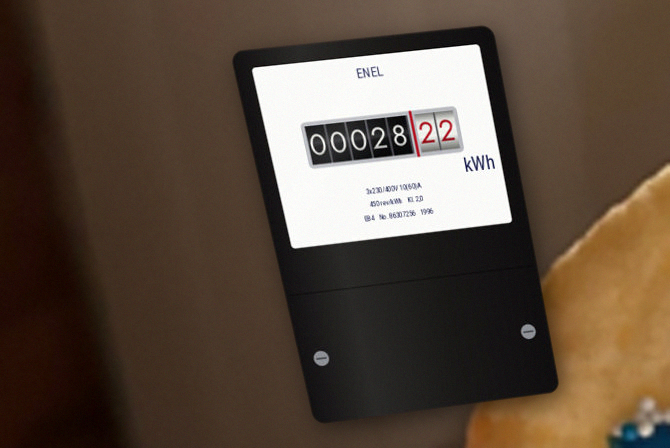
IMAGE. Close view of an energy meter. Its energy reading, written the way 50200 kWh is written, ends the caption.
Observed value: 28.22 kWh
